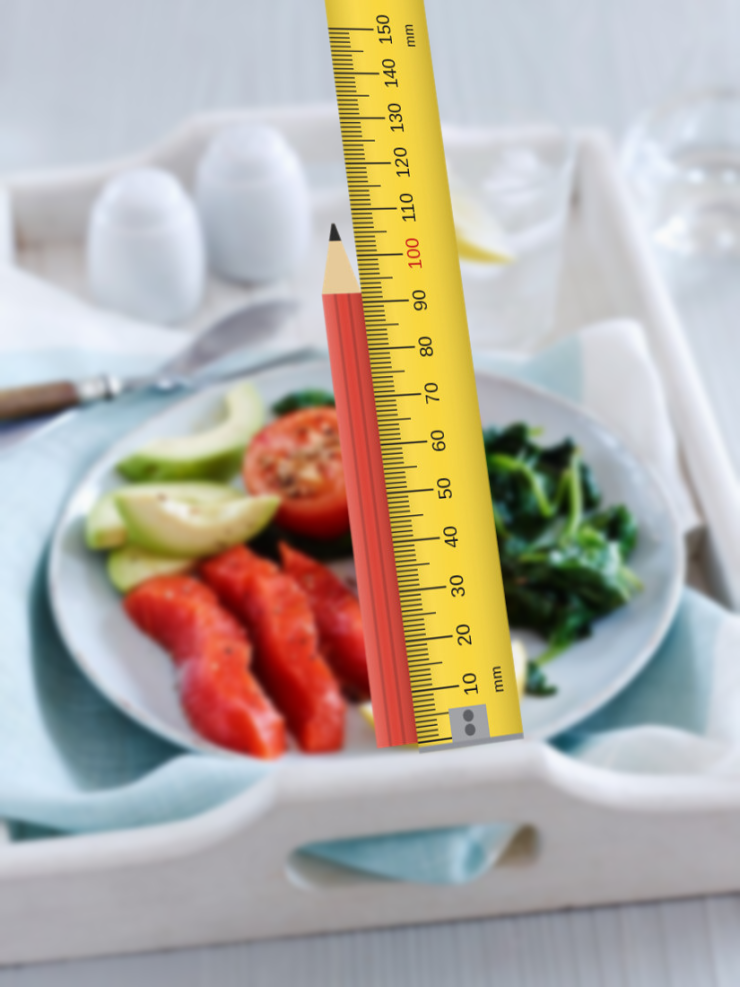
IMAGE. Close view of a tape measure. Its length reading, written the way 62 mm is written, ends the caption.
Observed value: 107 mm
